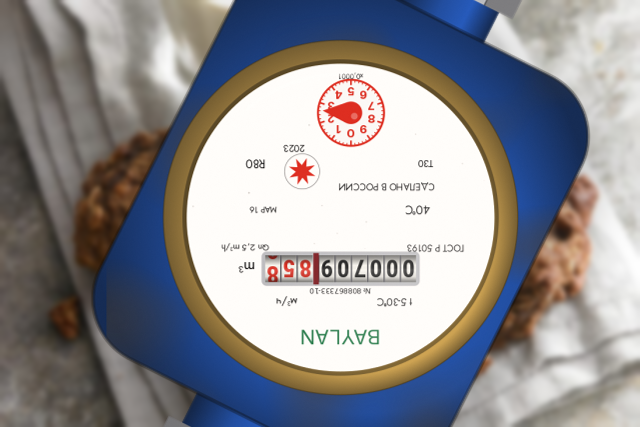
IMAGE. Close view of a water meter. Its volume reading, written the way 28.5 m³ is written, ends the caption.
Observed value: 709.8582 m³
